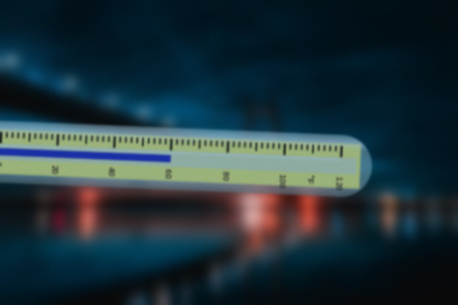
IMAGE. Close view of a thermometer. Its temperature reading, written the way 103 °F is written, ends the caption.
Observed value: 60 °F
